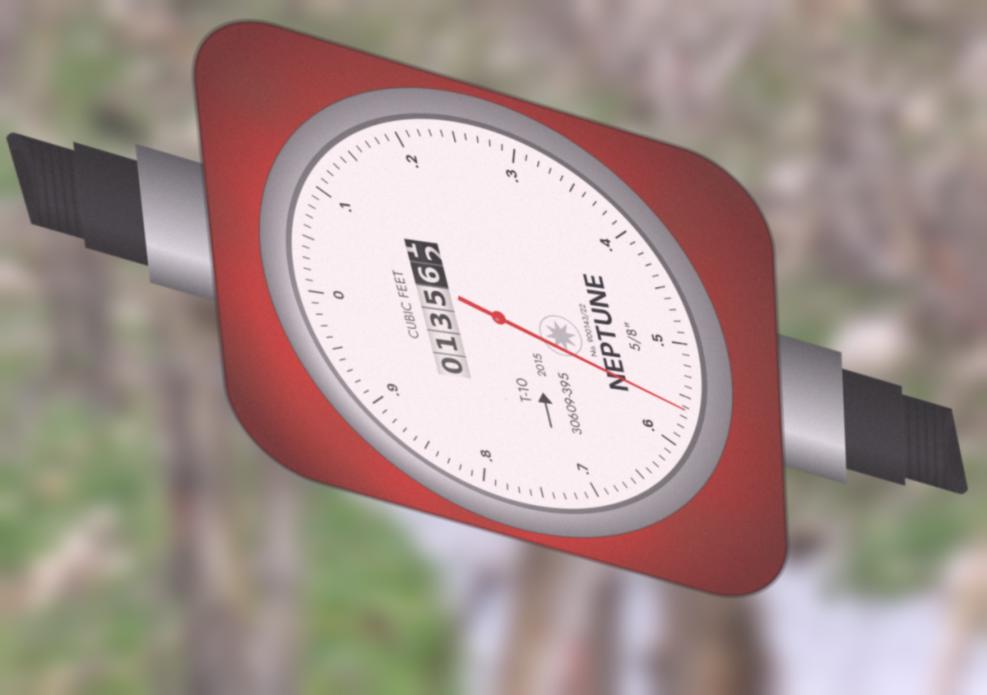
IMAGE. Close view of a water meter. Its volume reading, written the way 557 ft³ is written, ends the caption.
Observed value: 13561.56 ft³
